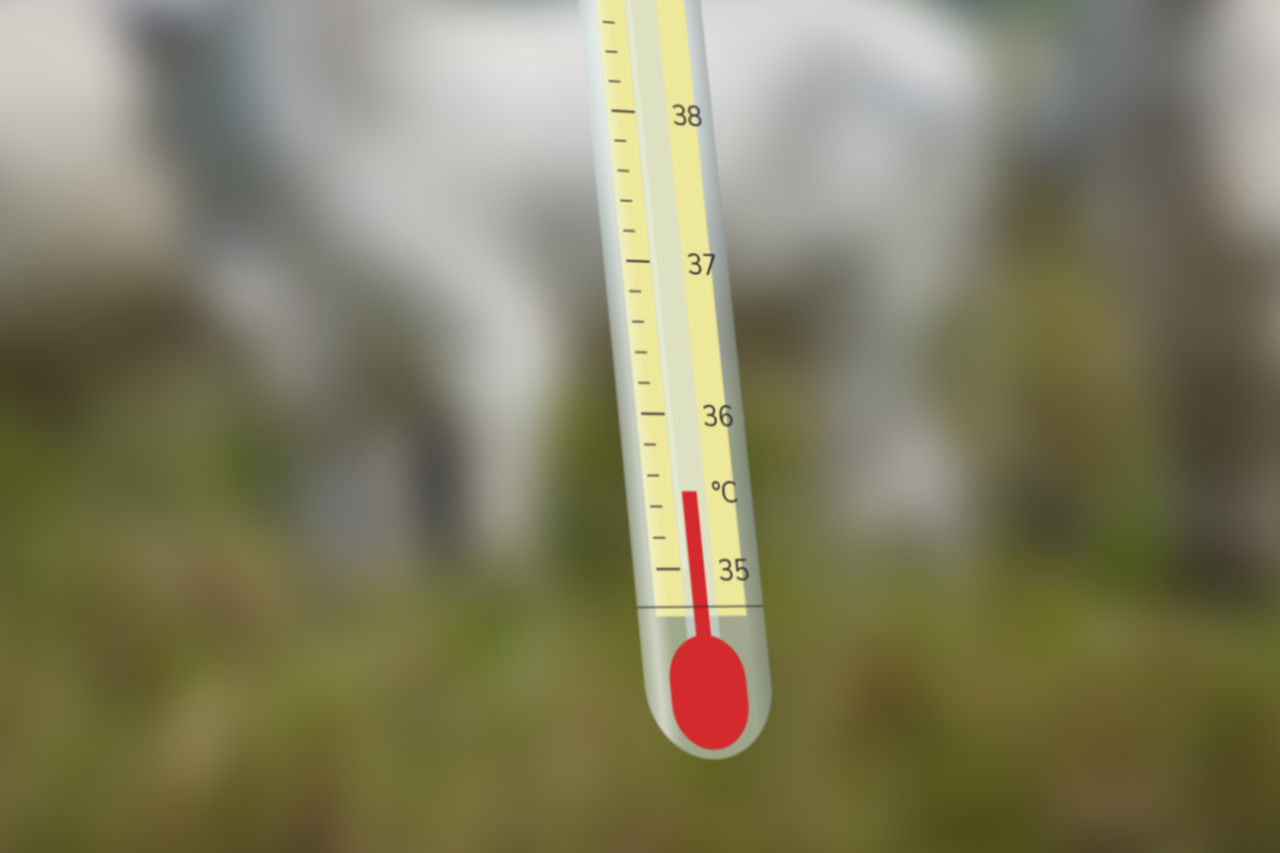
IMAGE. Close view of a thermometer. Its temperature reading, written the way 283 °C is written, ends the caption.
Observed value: 35.5 °C
